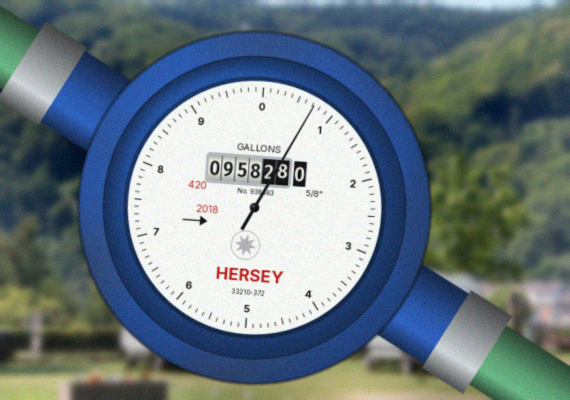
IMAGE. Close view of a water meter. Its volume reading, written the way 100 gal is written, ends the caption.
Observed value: 958280.7 gal
